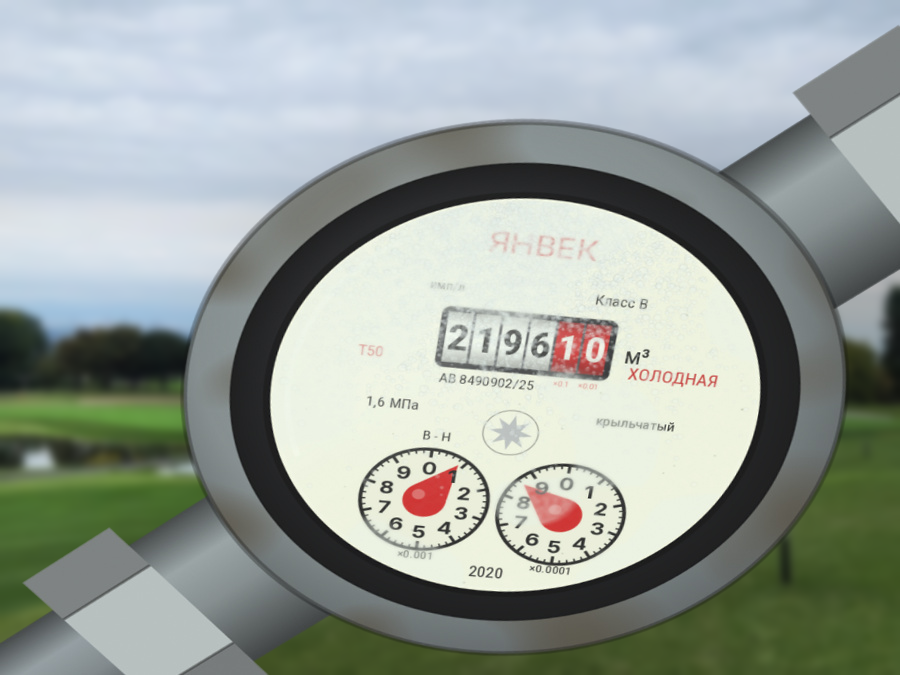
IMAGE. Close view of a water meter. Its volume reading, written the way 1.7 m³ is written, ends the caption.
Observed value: 2196.1008 m³
